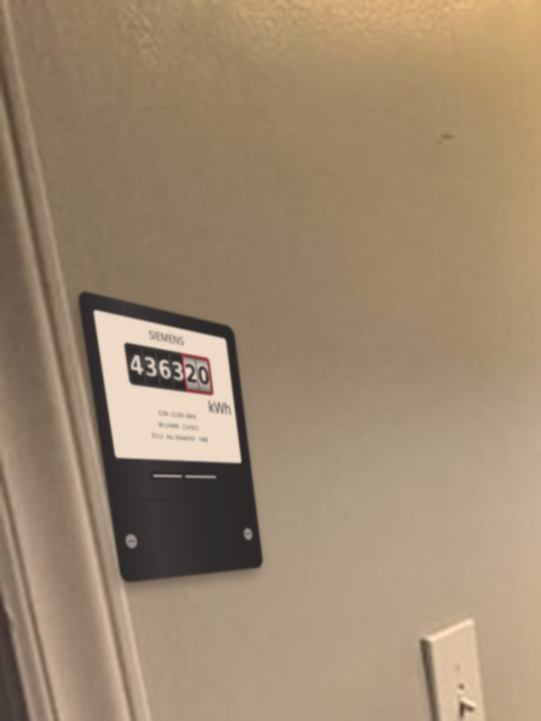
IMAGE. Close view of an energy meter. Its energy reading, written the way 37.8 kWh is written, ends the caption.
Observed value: 4363.20 kWh
